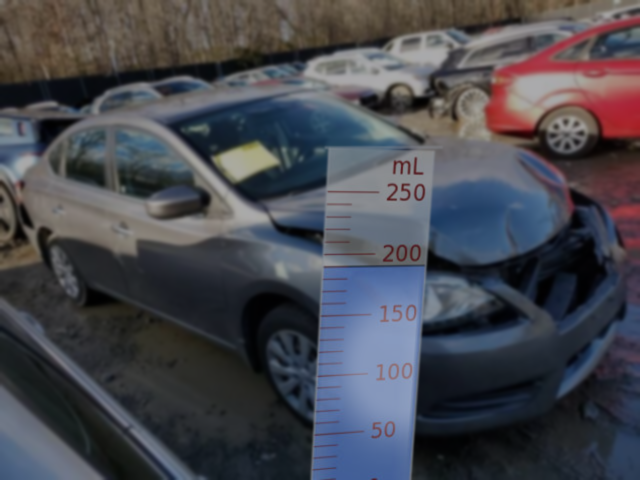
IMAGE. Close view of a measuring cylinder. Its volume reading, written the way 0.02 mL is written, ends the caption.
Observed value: 190 mL
